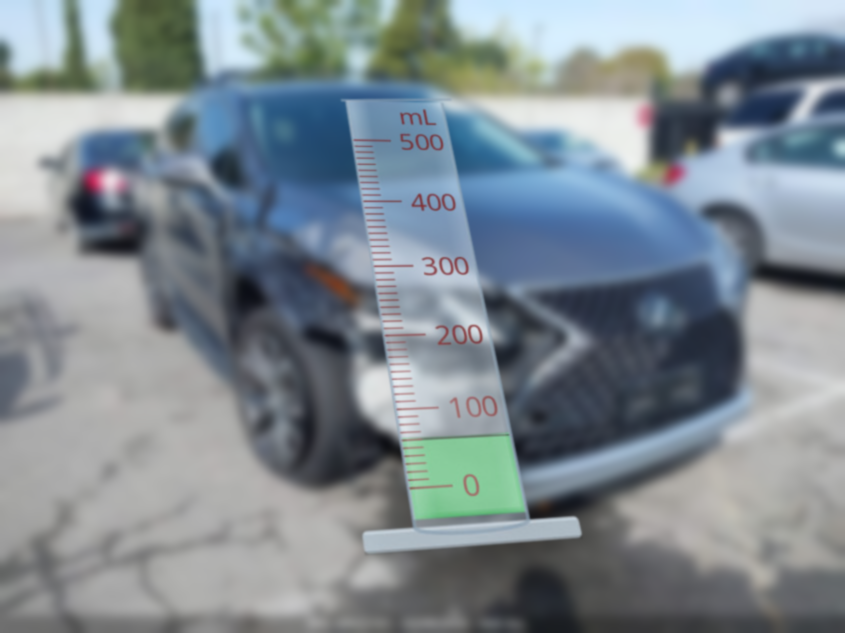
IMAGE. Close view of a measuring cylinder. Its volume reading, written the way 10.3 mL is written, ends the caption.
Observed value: 60 mL
